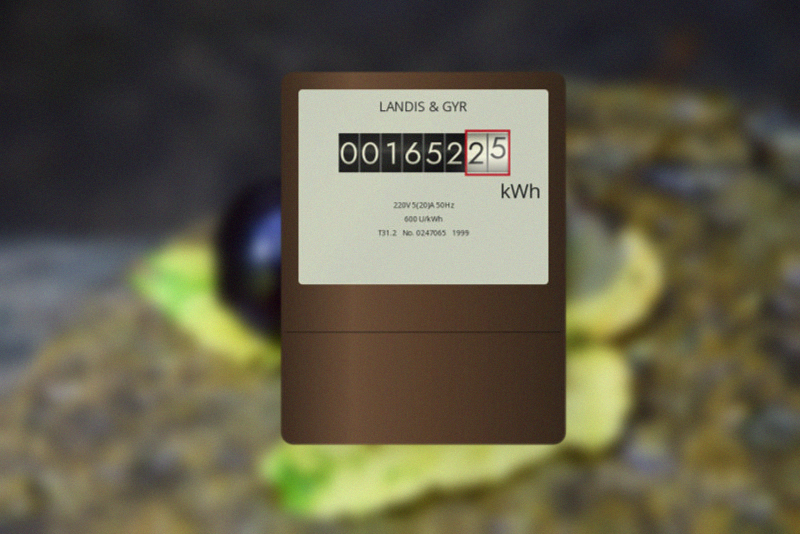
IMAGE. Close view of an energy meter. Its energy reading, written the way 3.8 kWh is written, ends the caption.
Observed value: 1652.25 kWh
